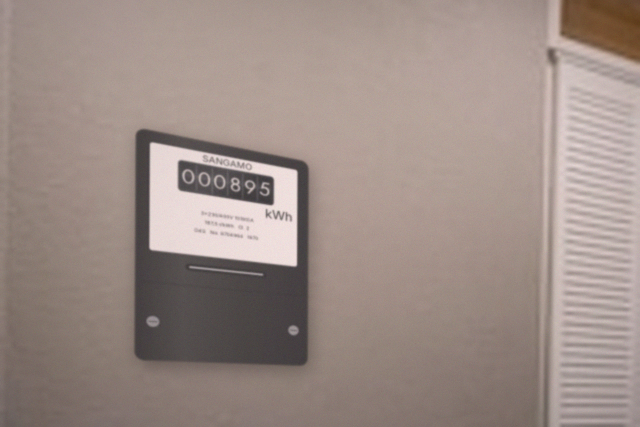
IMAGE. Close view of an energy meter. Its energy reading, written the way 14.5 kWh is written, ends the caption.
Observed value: 895 kWh
